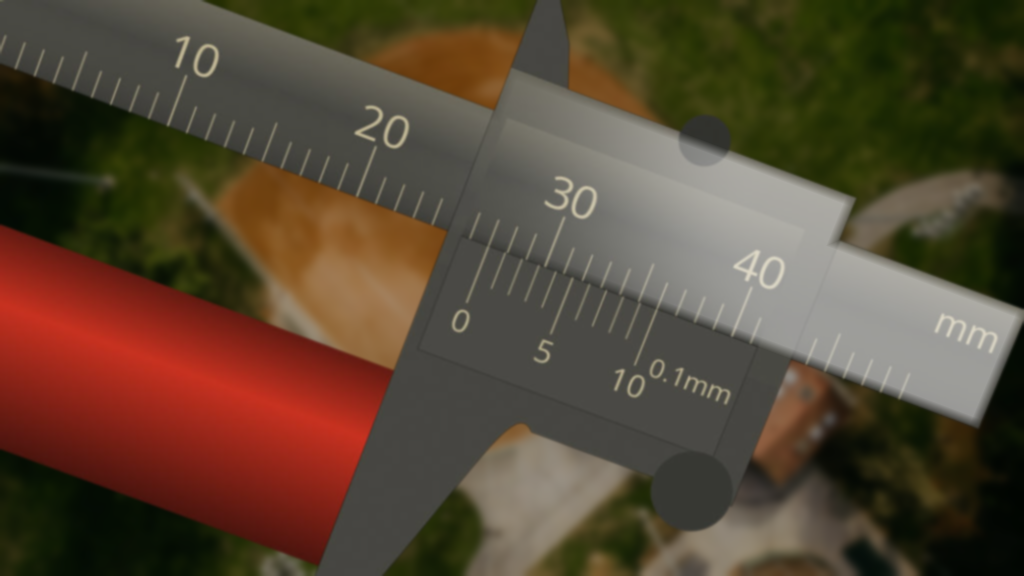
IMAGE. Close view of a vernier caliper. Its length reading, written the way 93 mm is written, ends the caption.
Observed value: 27.0 mm
